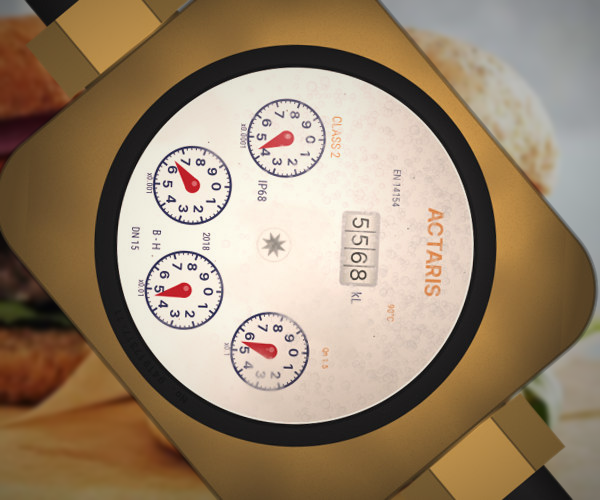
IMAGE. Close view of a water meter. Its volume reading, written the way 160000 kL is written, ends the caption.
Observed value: 5568.5464 kL
